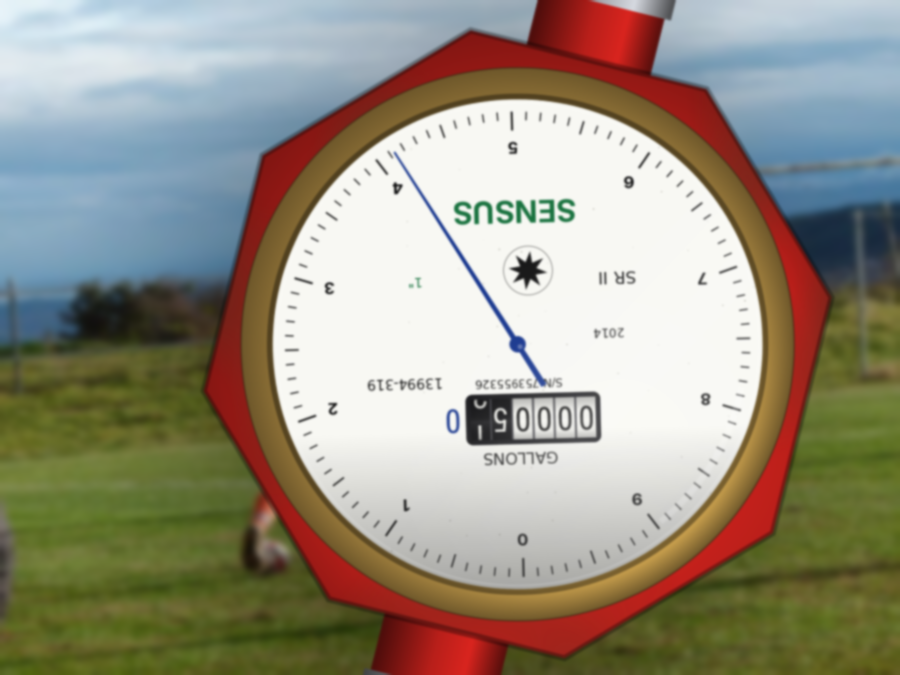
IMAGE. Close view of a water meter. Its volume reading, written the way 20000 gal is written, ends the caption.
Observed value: 514.1 gal
